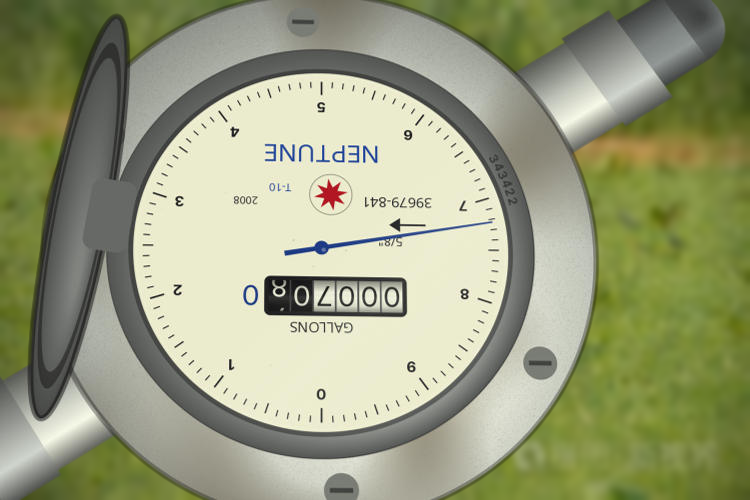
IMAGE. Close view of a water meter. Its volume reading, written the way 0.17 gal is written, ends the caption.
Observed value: 7077.2 gal
